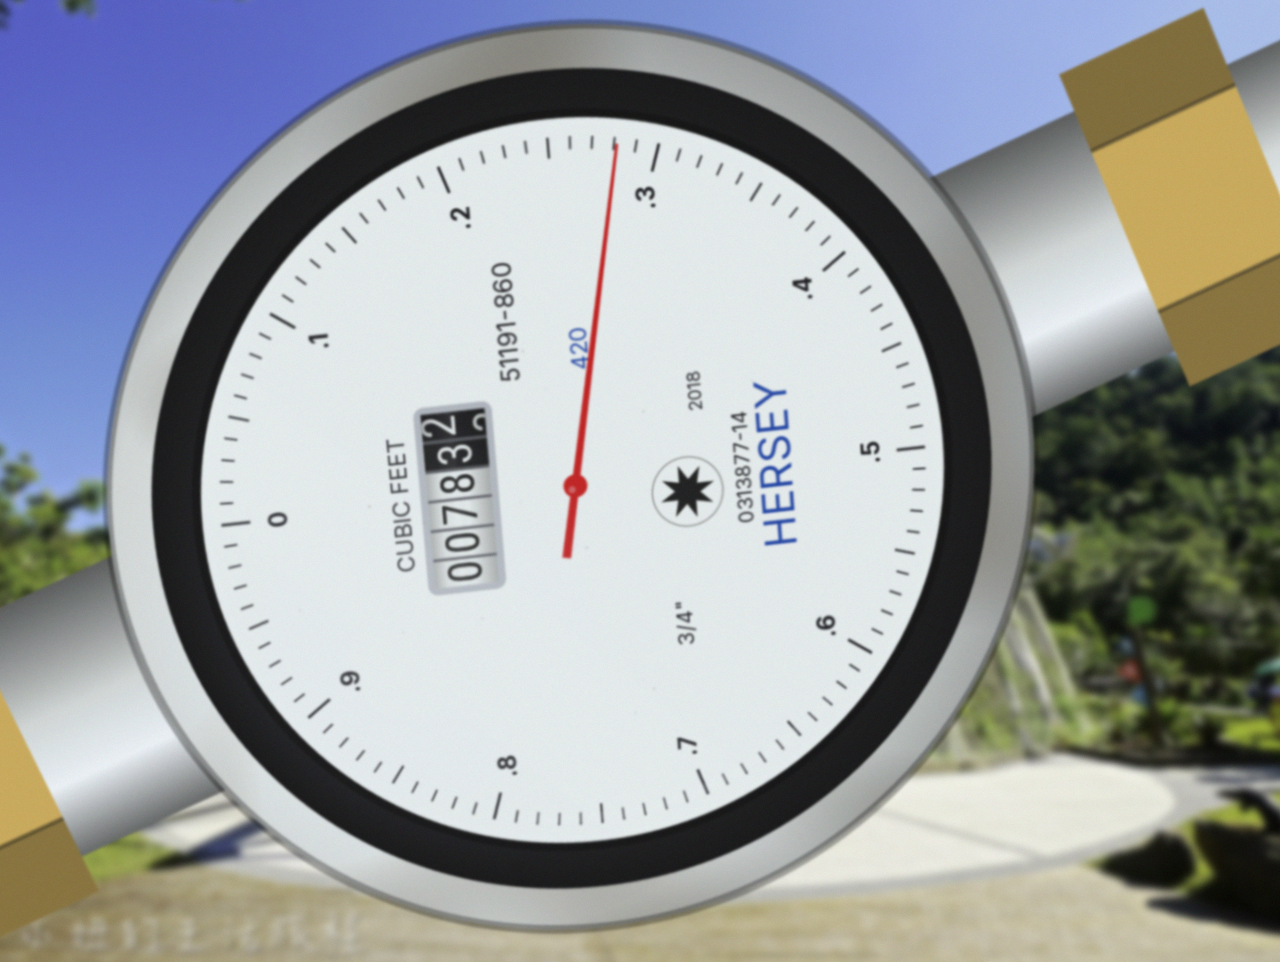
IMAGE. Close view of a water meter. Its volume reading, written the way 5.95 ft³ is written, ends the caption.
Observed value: 7832.28 ft³
